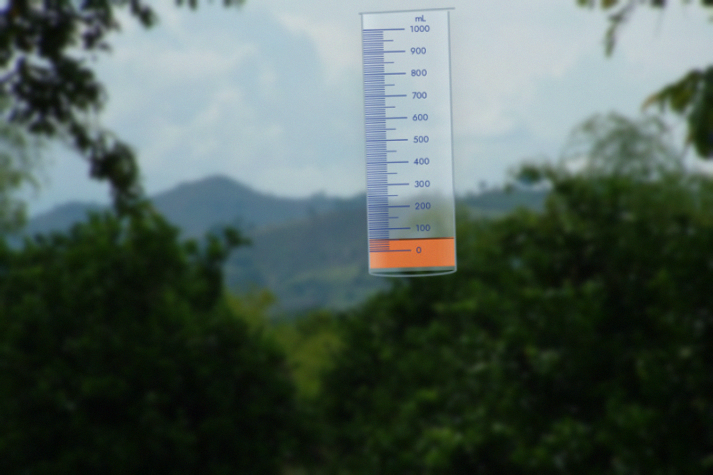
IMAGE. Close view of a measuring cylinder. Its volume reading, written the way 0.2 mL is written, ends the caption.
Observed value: 50 mL
